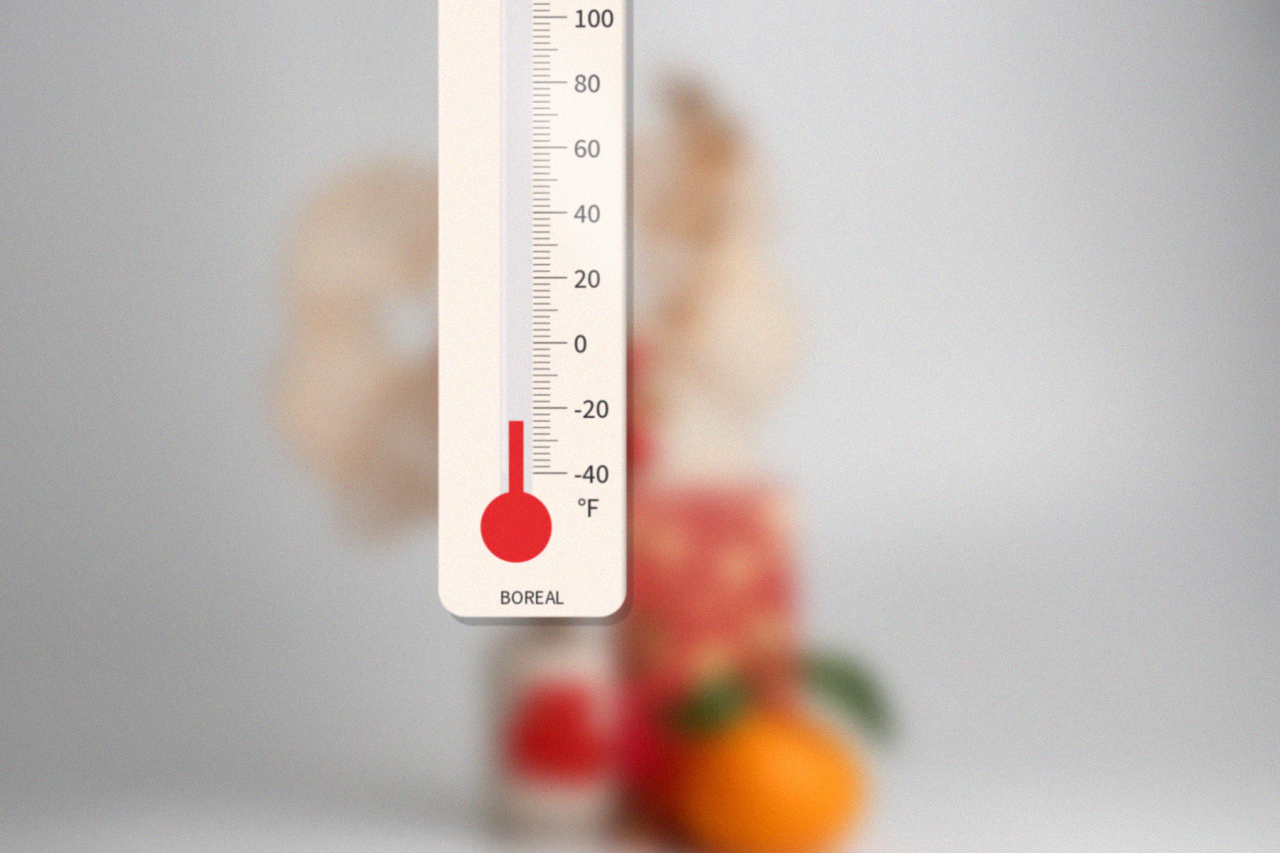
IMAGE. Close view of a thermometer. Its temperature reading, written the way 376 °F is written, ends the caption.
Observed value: -24 °F
